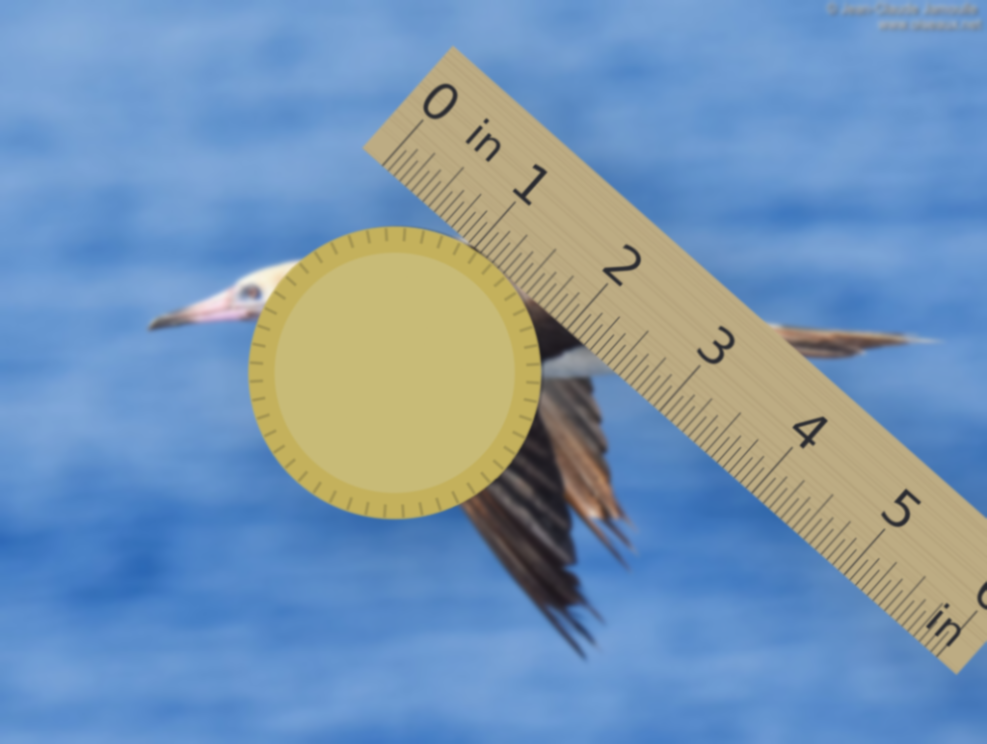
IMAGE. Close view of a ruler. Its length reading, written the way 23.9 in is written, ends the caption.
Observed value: 2.375 in
